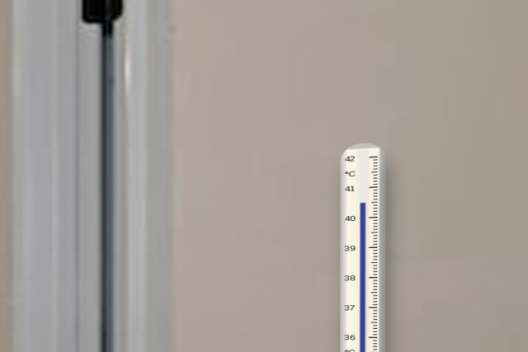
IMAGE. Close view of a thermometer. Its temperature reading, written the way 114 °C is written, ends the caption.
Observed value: 40.5 °C
